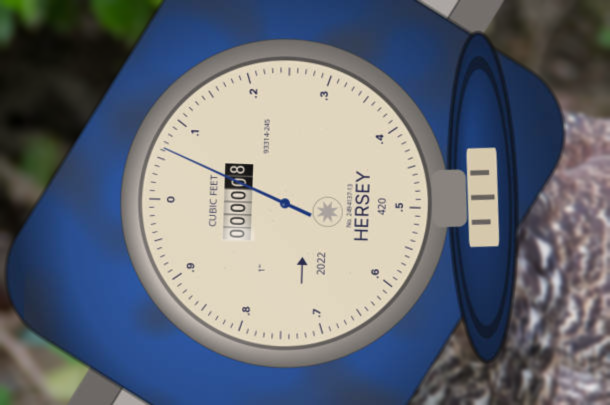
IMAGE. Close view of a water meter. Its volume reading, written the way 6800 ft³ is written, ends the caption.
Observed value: 8.06 ft³
